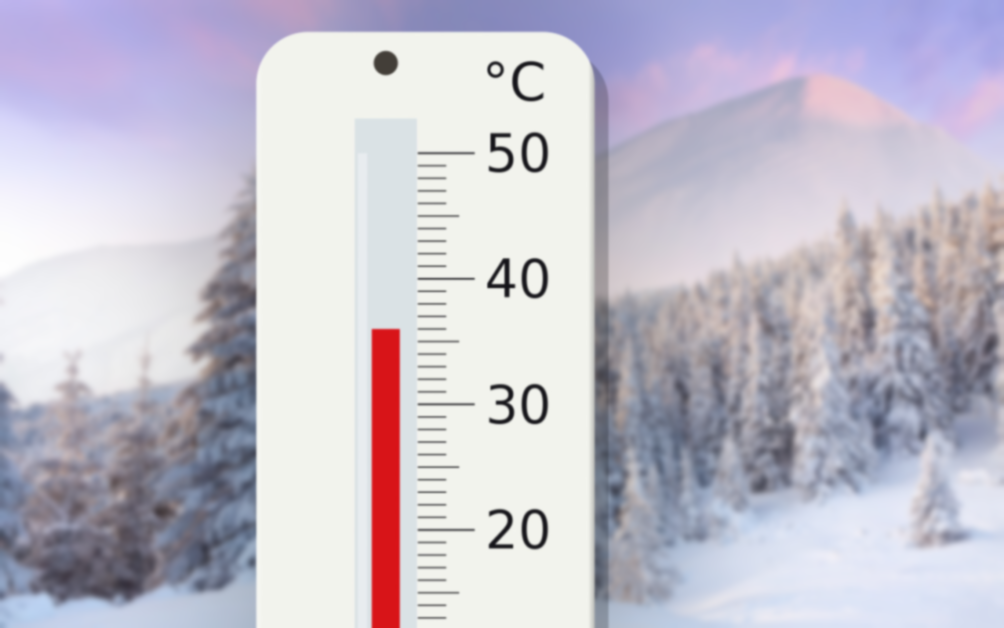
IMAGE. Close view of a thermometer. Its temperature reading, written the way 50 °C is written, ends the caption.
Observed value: 36 °C
